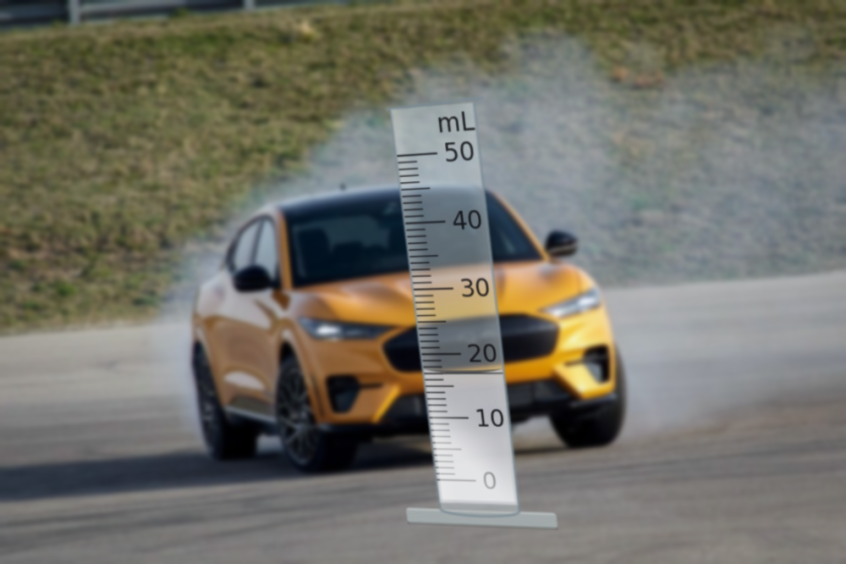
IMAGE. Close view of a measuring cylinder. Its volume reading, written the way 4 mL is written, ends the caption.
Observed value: 17 mL
